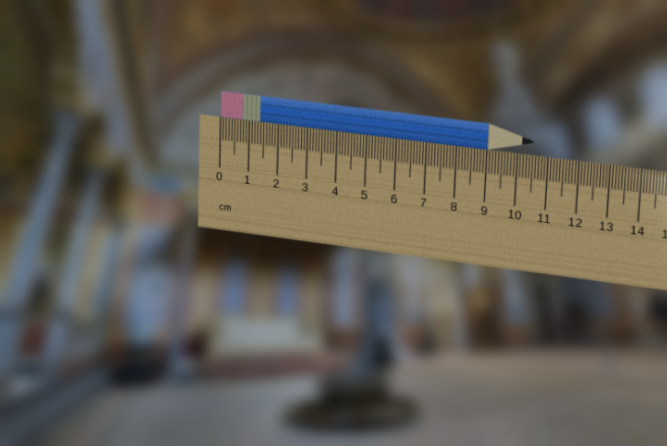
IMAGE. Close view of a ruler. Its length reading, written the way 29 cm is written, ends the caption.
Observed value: 10.5 cm
